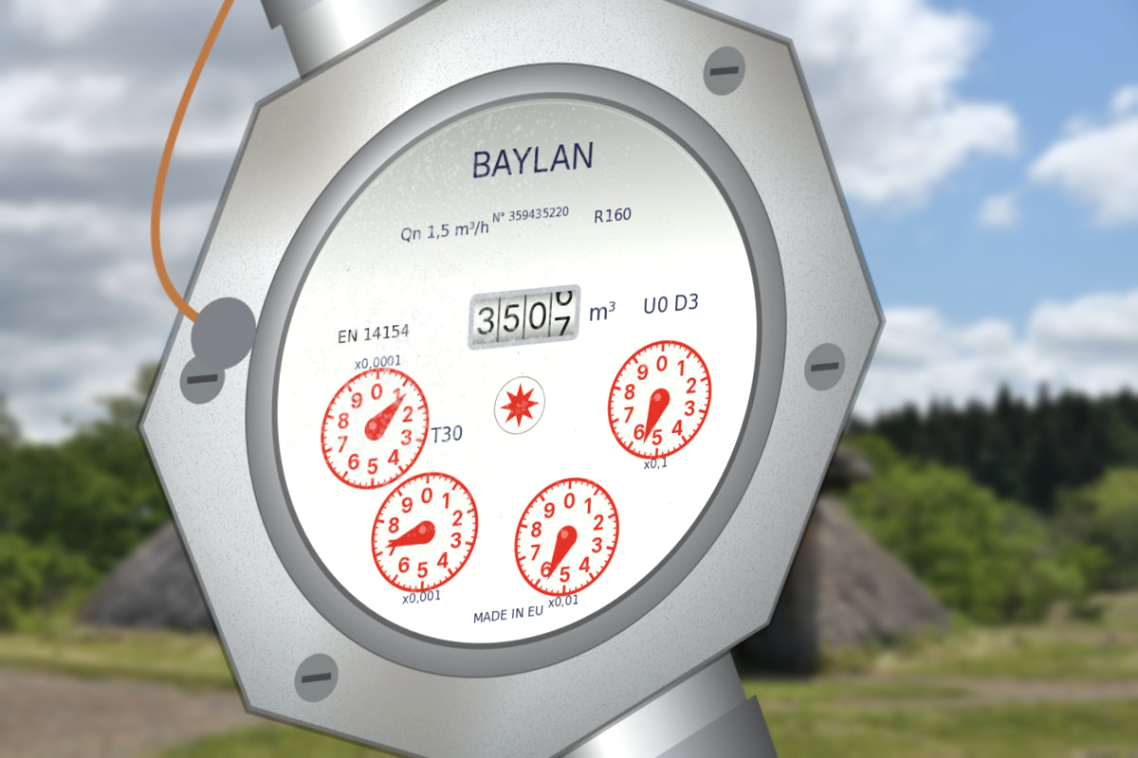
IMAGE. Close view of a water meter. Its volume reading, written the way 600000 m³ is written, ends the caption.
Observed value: 3506.5571 m³
